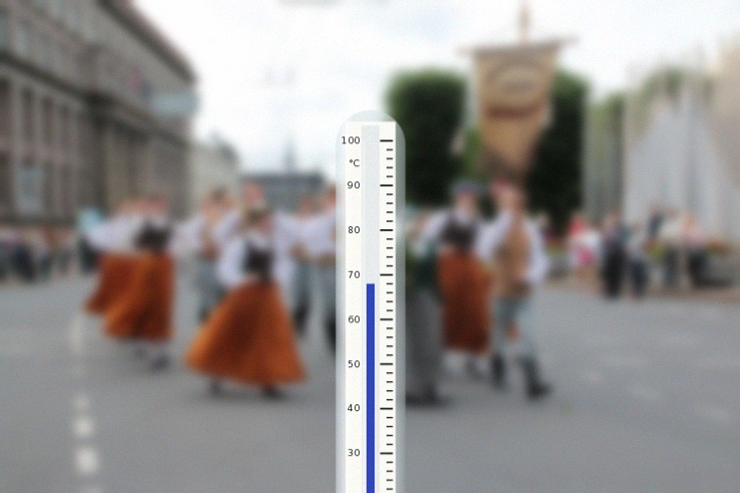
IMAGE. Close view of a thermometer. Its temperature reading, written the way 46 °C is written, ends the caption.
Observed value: 68 °C
